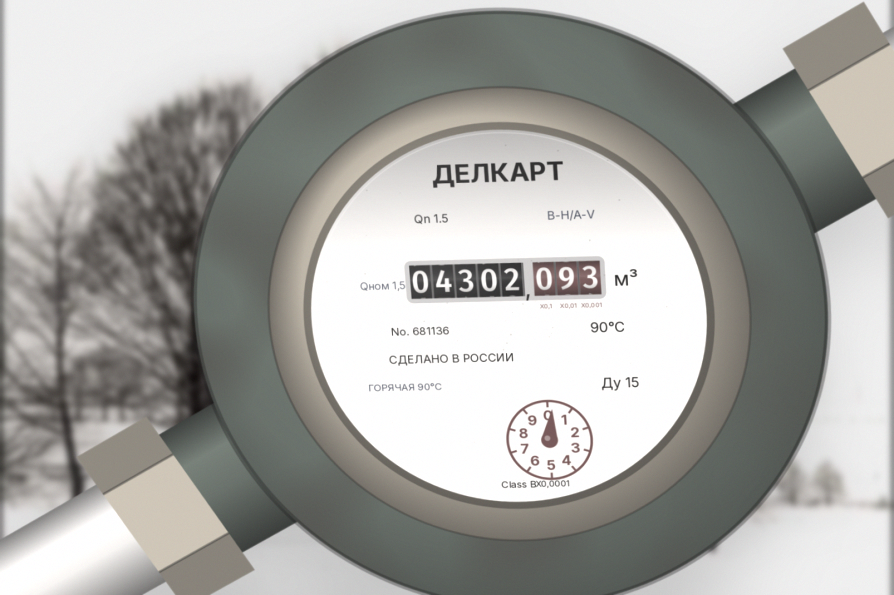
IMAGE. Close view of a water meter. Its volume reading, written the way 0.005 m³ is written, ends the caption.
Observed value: 4302.0930 m³
